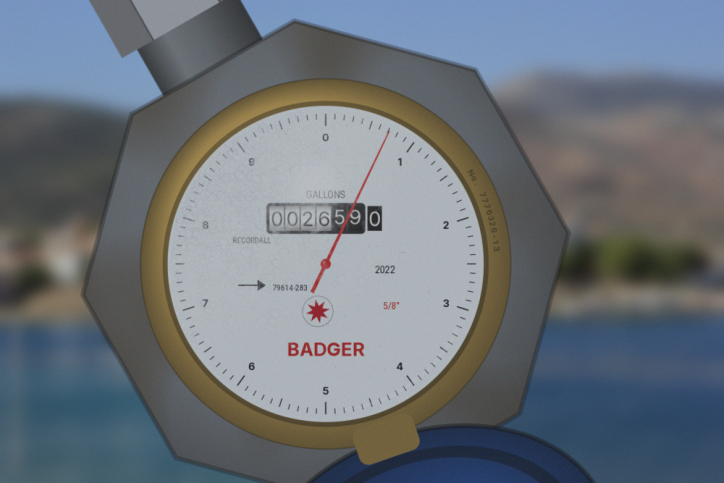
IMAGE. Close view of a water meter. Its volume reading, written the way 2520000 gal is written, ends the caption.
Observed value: 26590.7 gal
